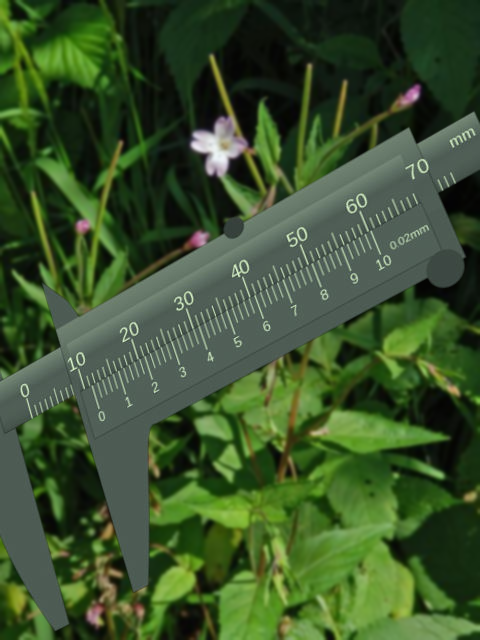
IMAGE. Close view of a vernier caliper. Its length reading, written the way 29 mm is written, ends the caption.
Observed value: 11.4 mm
